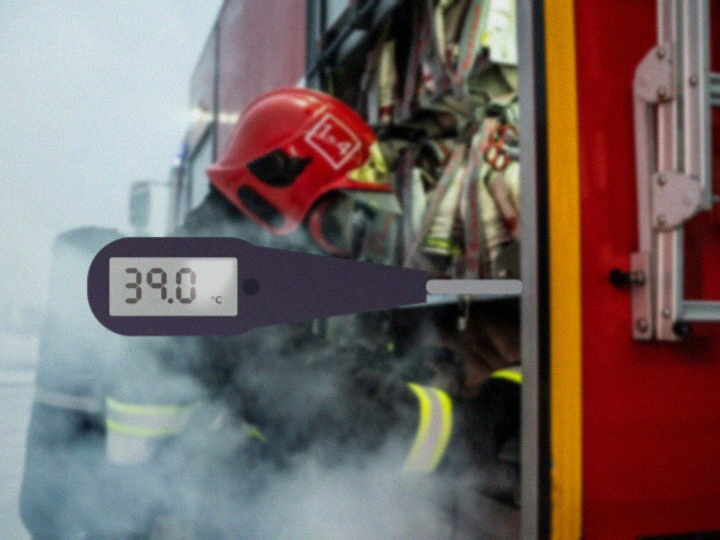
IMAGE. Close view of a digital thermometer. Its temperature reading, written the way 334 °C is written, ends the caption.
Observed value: 39.0 °C
